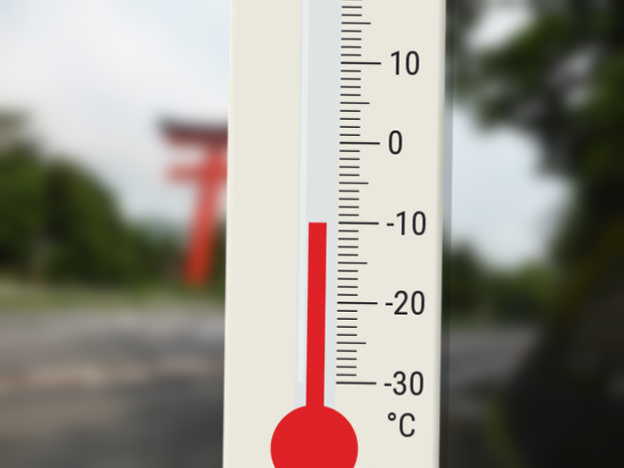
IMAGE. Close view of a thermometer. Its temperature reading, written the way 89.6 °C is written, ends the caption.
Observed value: -10 °C
